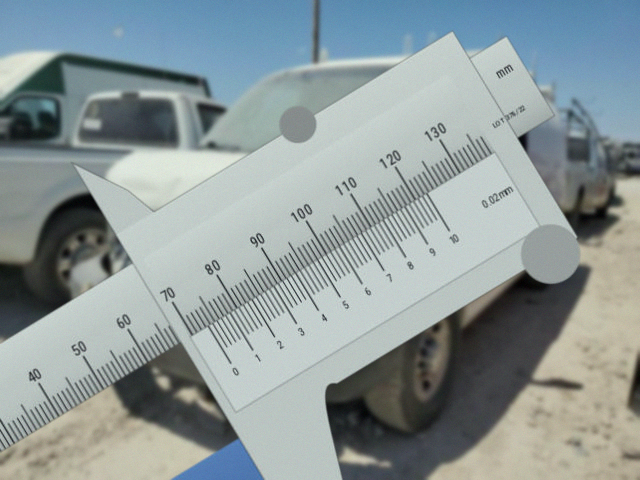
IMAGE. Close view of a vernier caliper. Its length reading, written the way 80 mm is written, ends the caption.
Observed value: 73.5 mm
